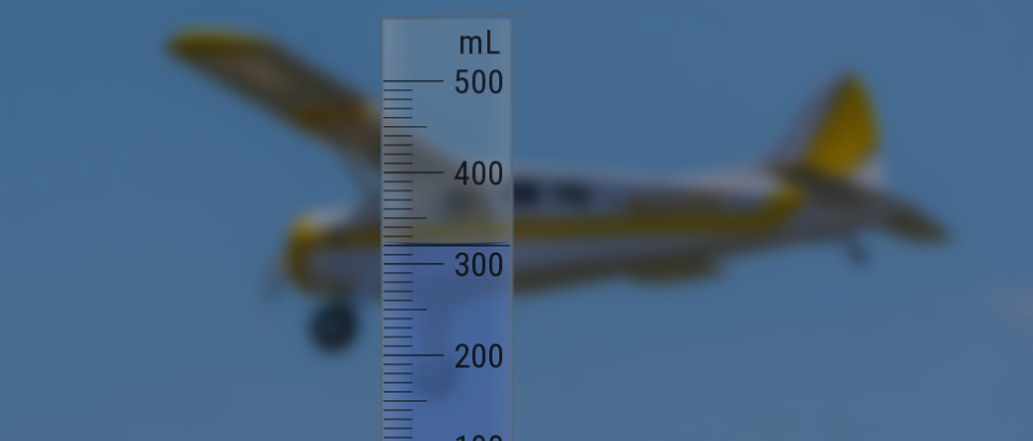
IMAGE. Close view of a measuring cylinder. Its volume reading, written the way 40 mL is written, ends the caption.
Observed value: 320 mL
